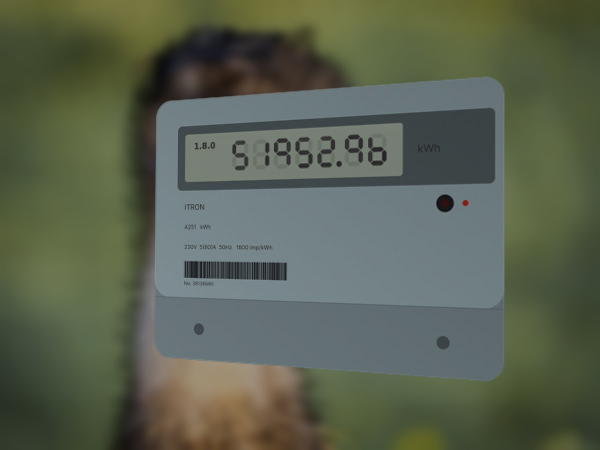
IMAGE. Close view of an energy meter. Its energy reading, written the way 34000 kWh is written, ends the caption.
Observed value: 51952.96 kWh
